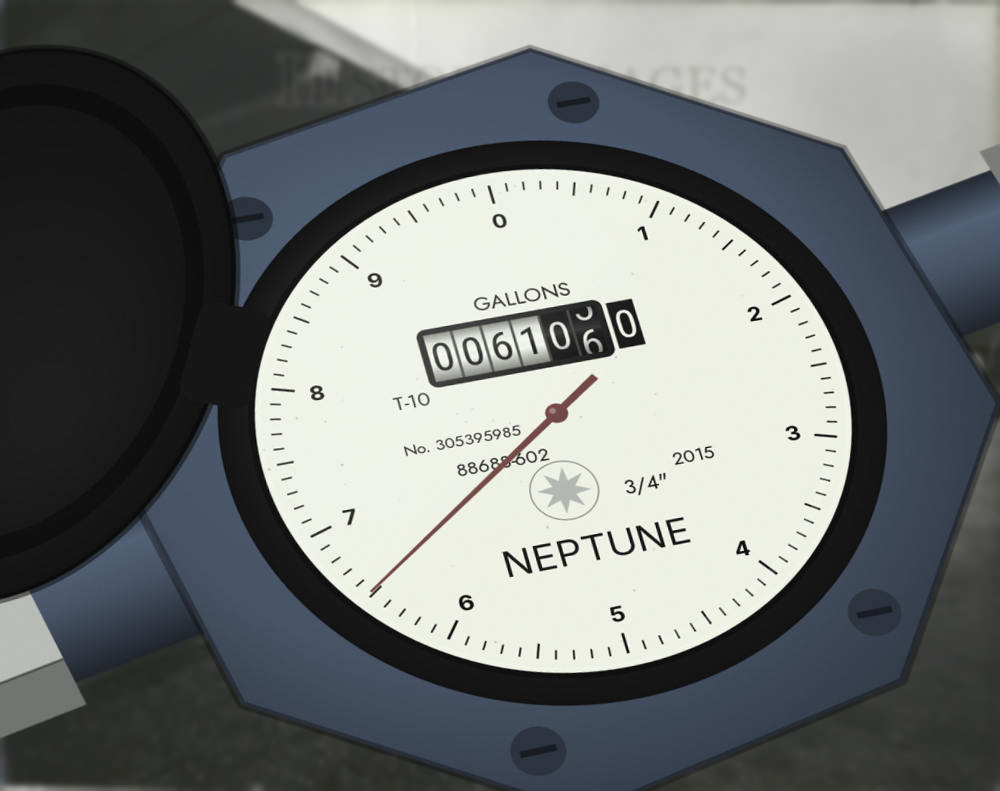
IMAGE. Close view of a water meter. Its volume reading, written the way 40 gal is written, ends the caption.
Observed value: 61056.5 gal
